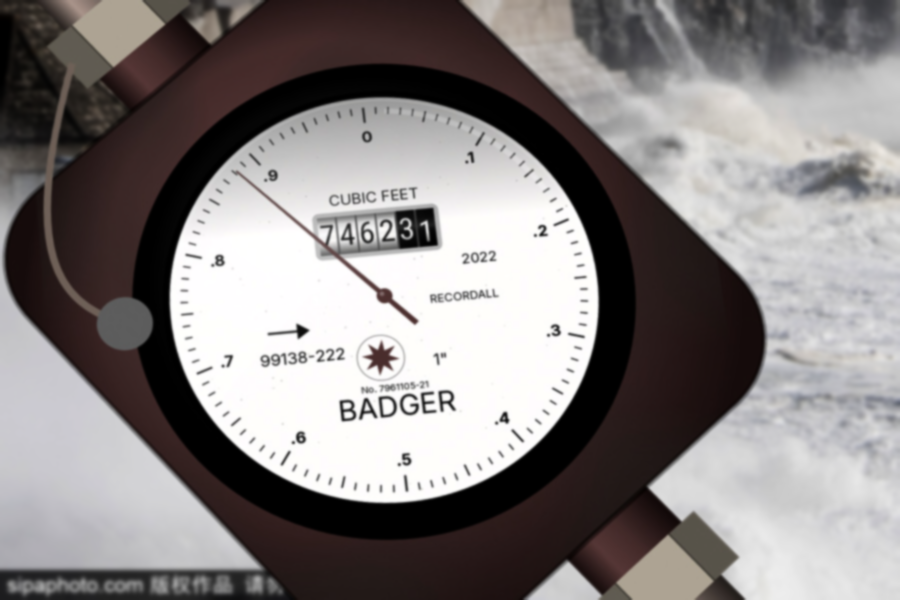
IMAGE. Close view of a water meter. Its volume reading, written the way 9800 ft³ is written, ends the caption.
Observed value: 746230.88 ft³
